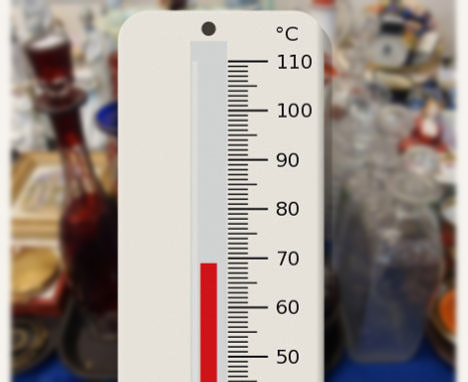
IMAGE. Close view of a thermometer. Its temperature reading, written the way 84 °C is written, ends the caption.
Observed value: 69 °C
